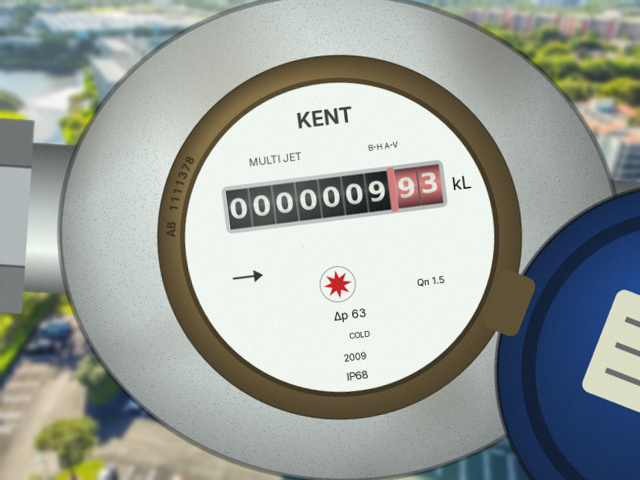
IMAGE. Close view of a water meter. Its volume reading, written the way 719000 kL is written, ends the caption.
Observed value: 9.93 kL
